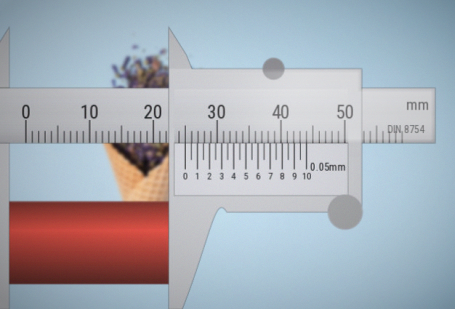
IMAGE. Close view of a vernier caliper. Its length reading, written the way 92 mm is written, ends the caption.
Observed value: 25.0 mm
